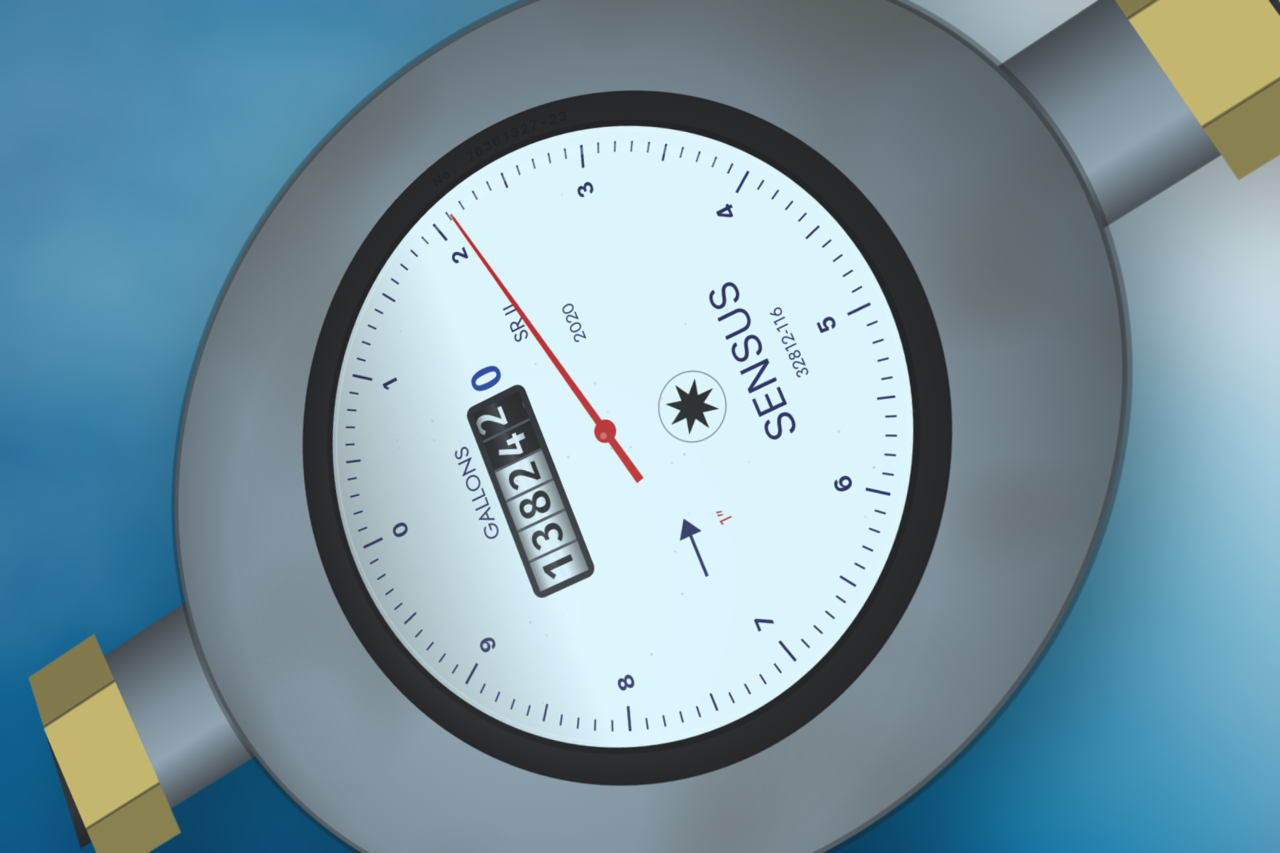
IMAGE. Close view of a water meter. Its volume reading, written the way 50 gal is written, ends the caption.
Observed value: 1382422.1 gal
